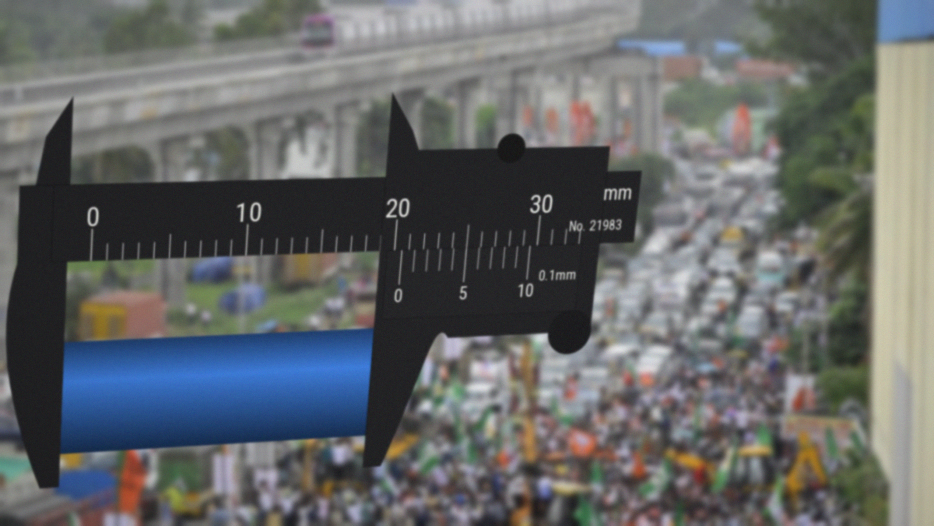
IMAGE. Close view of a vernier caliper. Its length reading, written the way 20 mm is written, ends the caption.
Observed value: 20.5 mm
